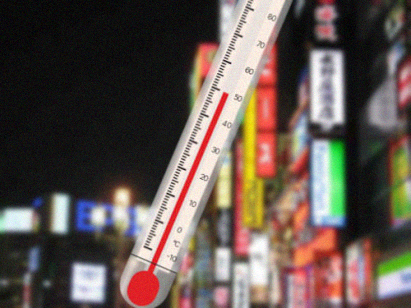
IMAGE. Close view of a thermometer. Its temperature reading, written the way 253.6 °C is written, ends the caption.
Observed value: 50 °C
